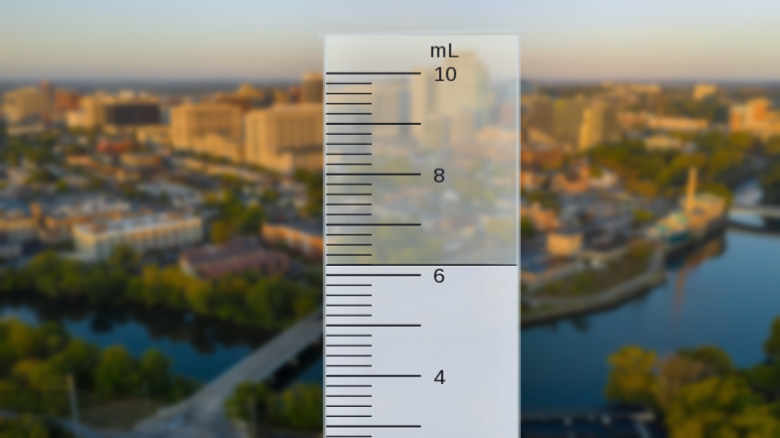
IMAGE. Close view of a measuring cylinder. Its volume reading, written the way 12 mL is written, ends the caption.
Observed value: 6.2 mL
